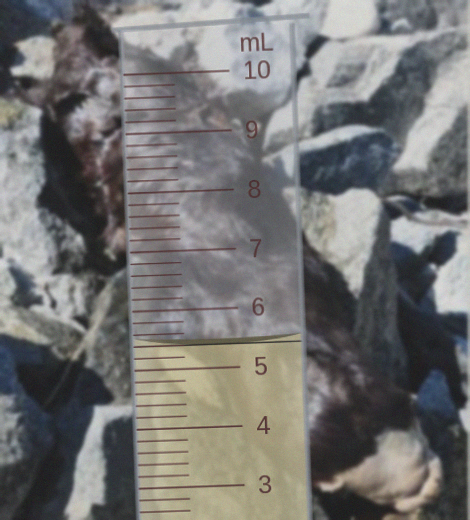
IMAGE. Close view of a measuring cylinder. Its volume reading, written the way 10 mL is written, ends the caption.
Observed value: 5.4 mL
